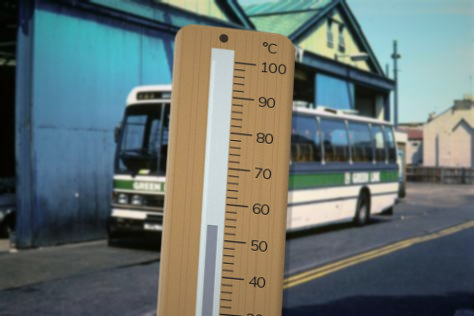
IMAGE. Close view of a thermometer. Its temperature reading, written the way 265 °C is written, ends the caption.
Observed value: 54 °C
